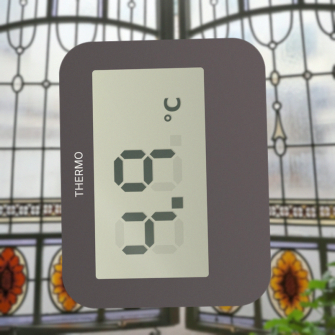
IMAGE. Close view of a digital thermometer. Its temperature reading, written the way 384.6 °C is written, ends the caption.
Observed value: 4.9 °C
